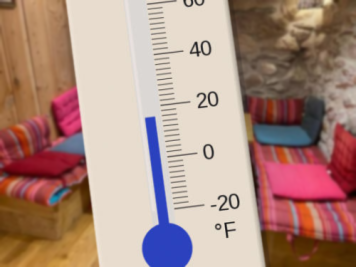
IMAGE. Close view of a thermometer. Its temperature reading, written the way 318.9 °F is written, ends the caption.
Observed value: 16 °F
